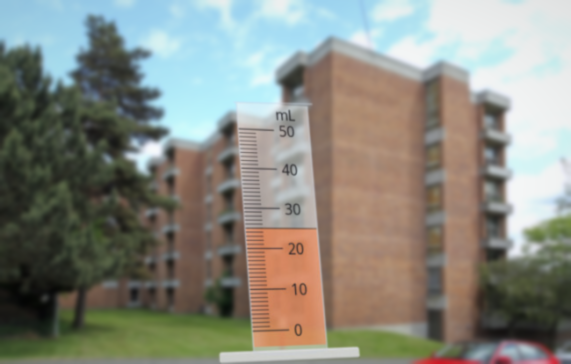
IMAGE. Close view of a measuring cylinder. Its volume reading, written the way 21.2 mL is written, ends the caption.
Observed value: 25 mL
